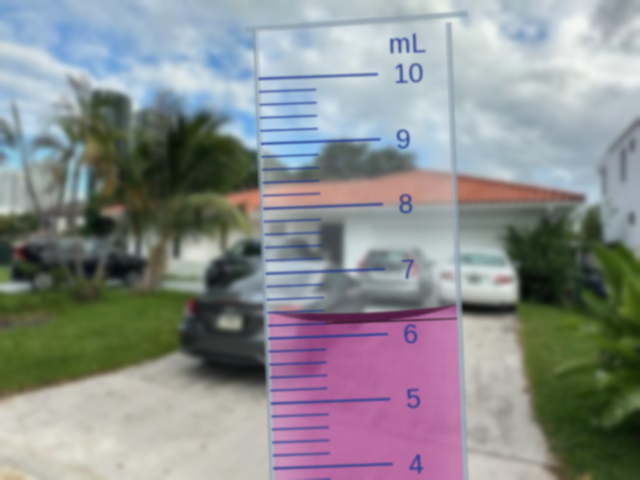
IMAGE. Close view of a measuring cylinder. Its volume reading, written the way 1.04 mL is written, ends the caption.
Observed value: 6.2 mL
